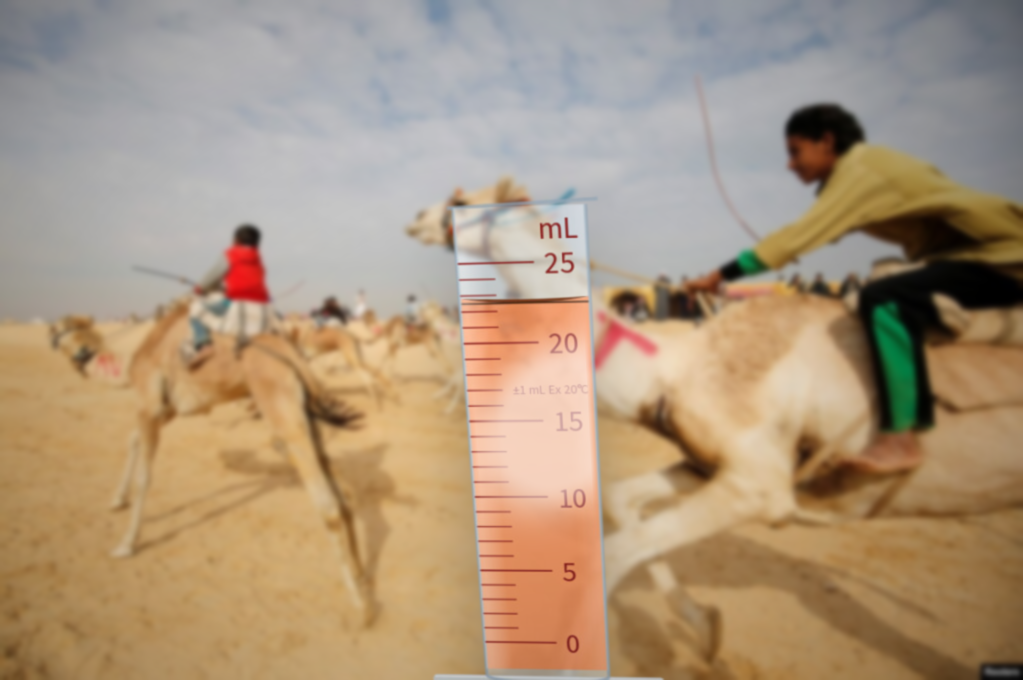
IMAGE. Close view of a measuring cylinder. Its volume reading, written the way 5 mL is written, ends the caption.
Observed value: 22.5 mL
